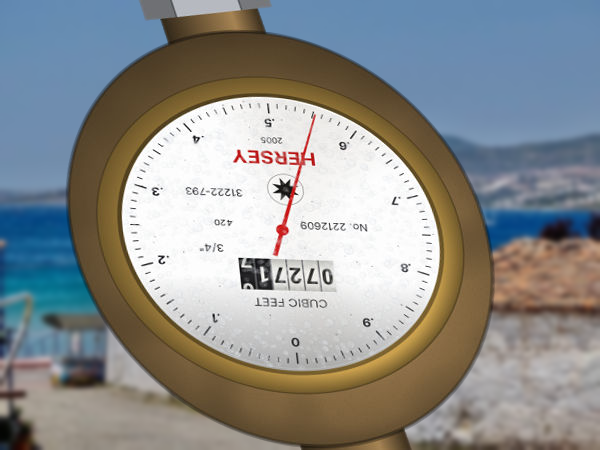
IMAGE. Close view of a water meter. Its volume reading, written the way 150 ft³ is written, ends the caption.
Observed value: 72716.55 ft³
